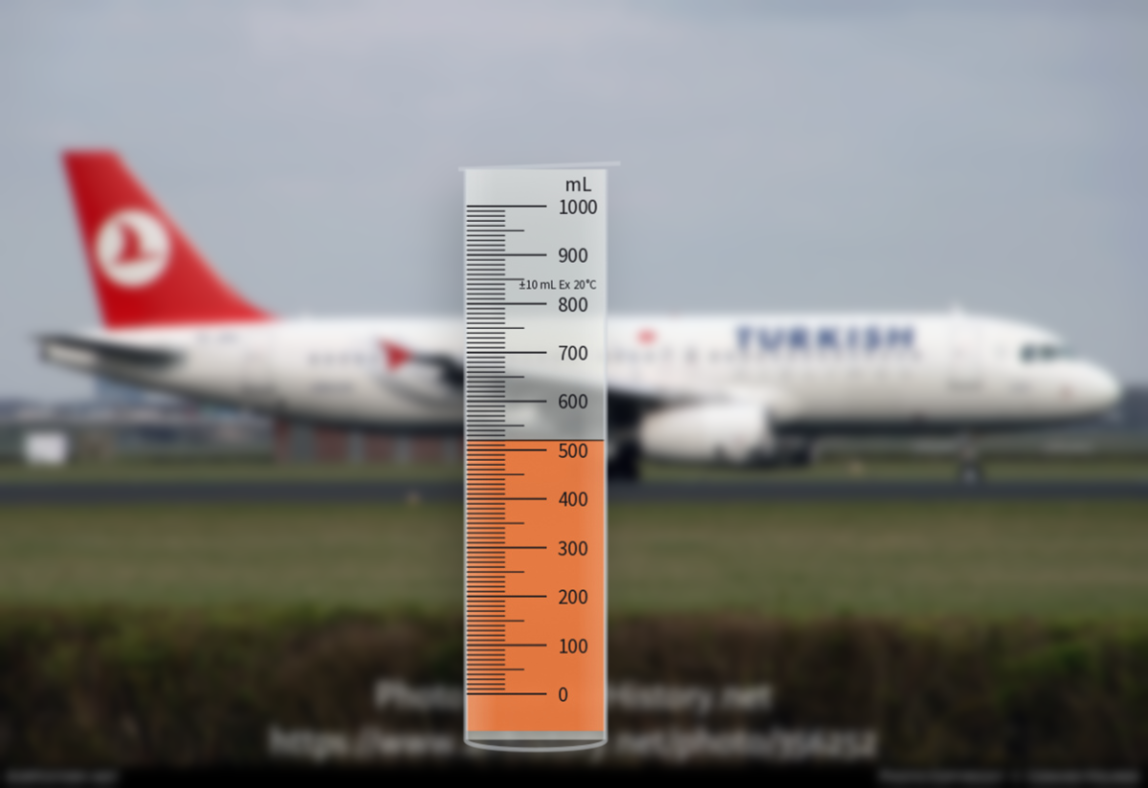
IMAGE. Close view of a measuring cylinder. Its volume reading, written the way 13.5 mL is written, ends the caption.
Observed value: 520 mL
